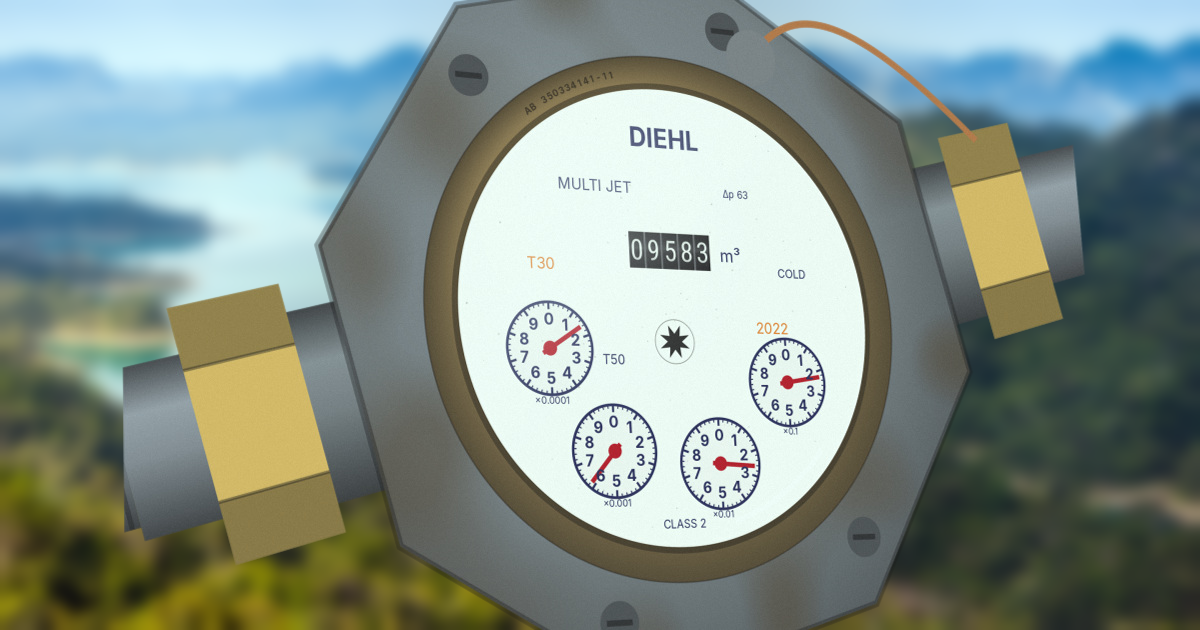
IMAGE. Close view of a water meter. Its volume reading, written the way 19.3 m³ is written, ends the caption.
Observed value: 9583.2261 m³
